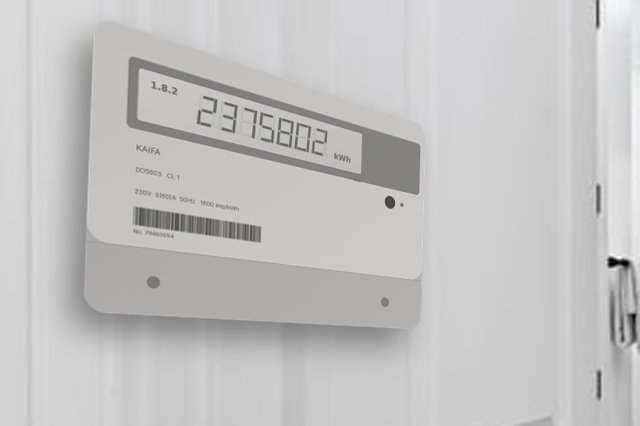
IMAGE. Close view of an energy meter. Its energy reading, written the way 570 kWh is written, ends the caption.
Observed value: 2375802 kWh
